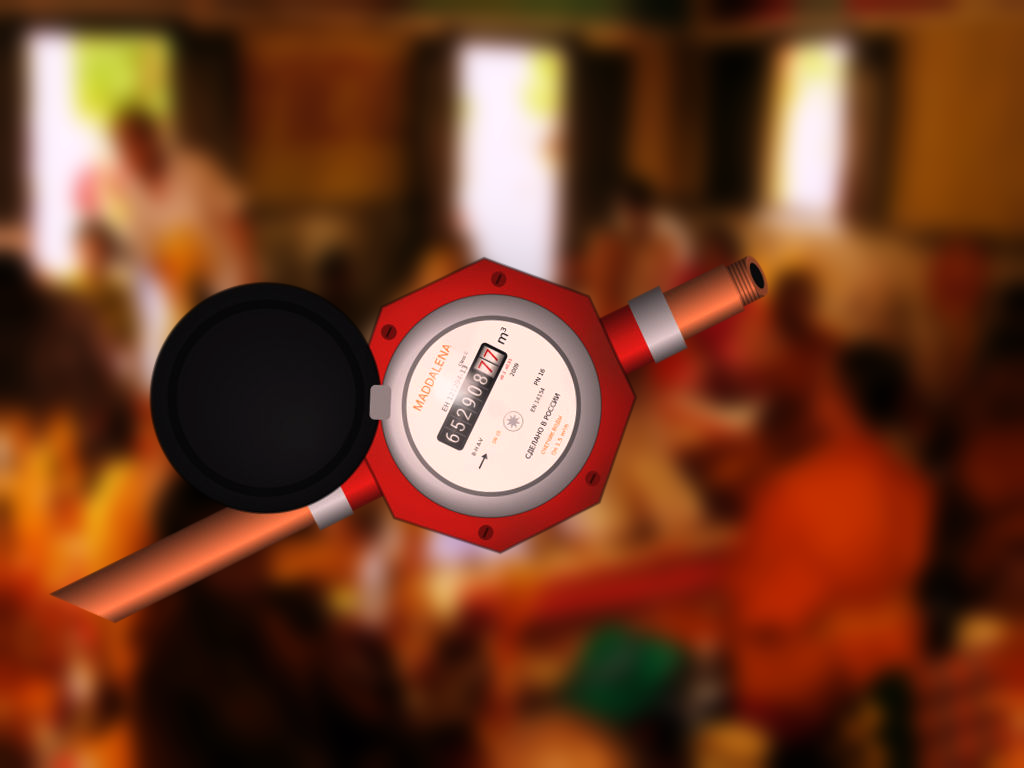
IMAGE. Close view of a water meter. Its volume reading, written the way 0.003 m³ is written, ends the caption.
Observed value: 652908.77 m³
